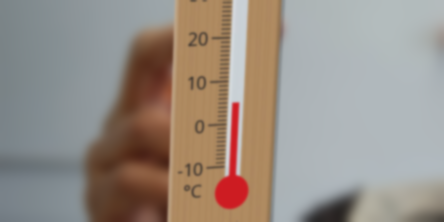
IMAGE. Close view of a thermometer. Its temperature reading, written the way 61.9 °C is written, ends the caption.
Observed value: 5 °C
